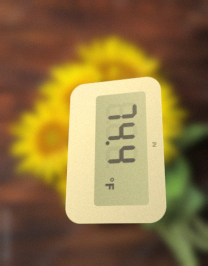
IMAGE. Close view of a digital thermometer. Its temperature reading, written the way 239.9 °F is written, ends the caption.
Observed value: 74.4 °F
